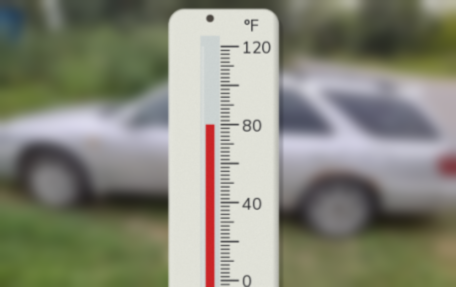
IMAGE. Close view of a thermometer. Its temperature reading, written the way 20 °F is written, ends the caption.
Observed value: 80 °F
